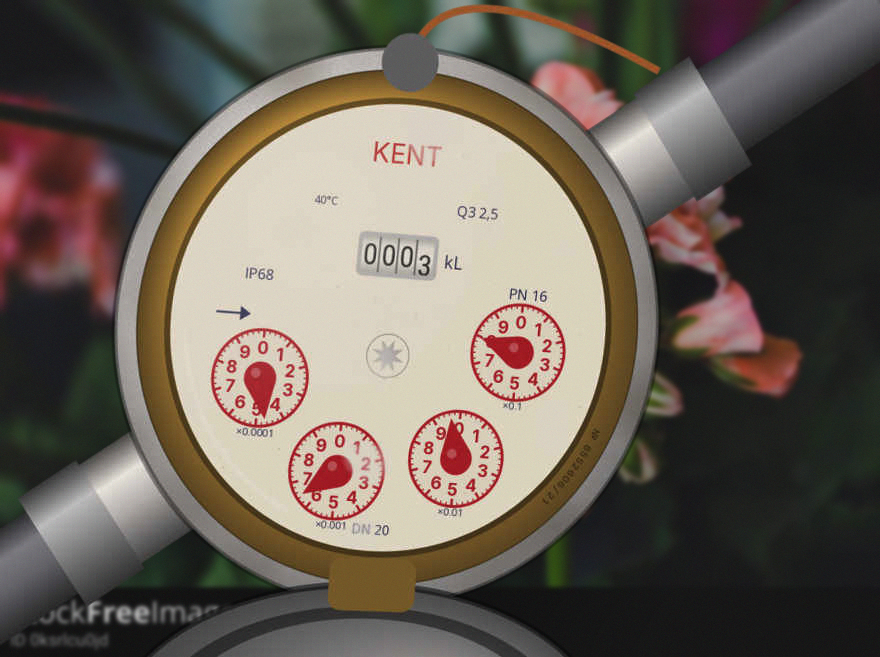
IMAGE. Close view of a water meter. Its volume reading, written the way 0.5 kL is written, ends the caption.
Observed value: 2.7964 kL
